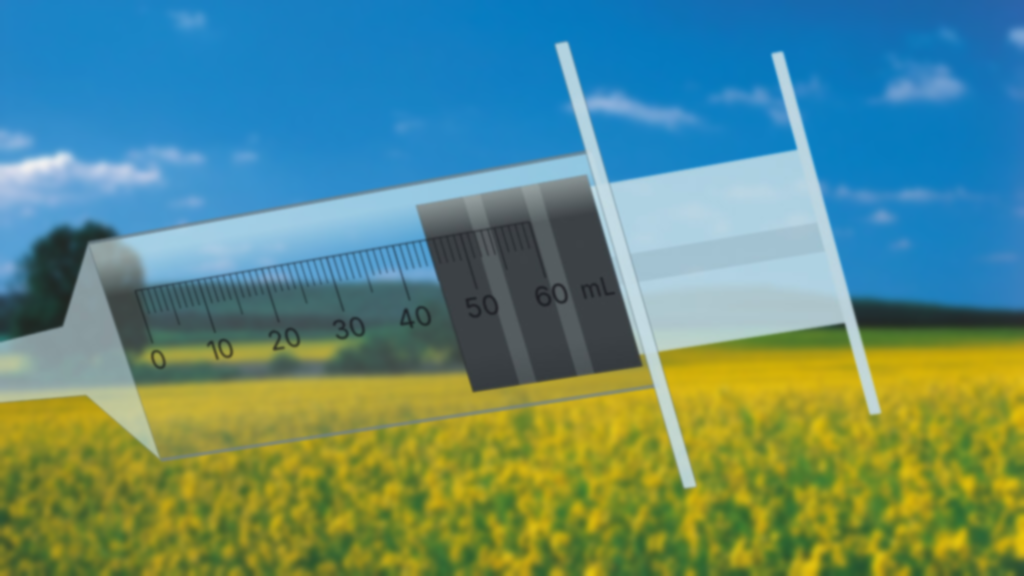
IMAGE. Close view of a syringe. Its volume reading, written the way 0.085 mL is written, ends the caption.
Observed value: 45 mL
